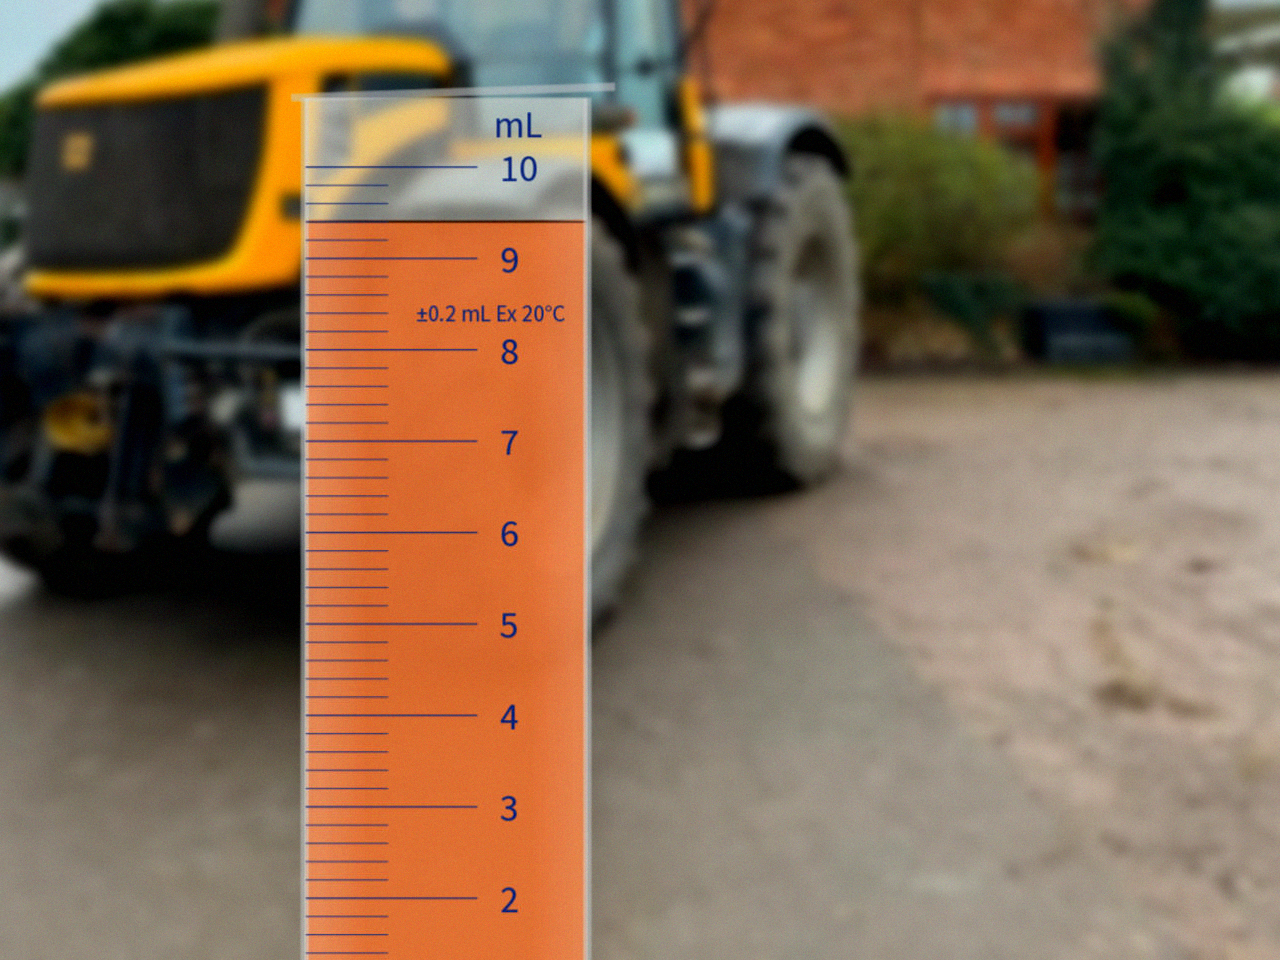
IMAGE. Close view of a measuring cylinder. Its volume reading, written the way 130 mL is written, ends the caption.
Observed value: 9.4 mL
